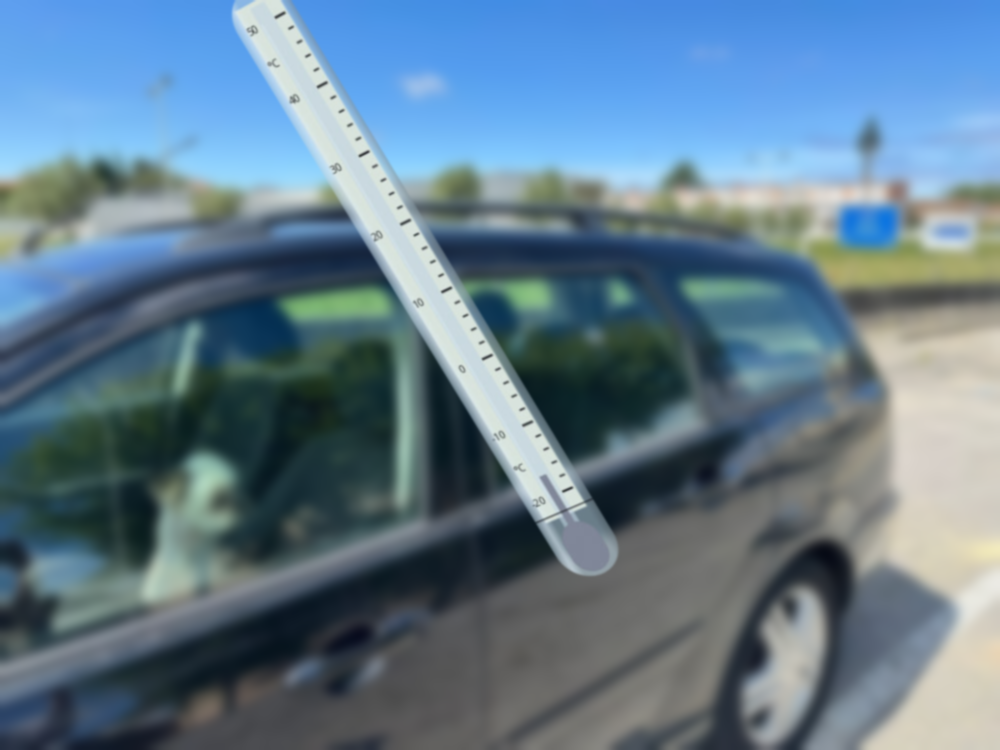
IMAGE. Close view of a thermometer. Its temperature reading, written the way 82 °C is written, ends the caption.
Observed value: -17 °C
